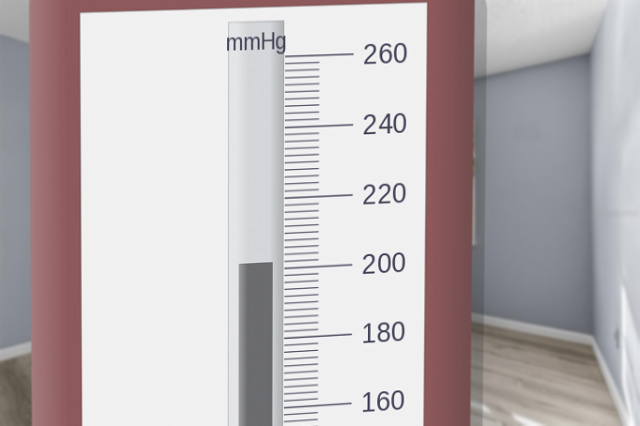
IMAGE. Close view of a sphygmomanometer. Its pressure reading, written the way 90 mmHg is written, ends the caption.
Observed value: 202 mmHg
